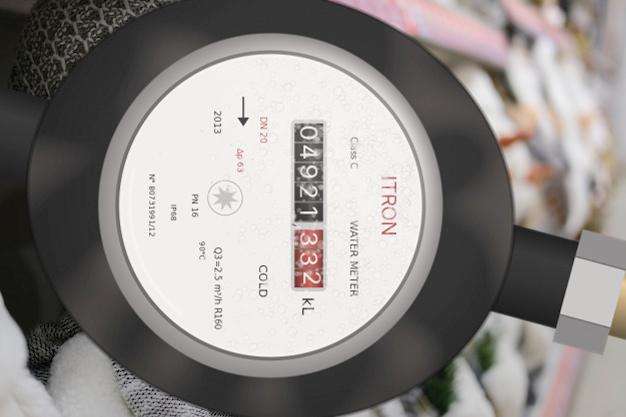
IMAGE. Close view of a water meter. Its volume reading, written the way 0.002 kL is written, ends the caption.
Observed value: 4921.332 kL
